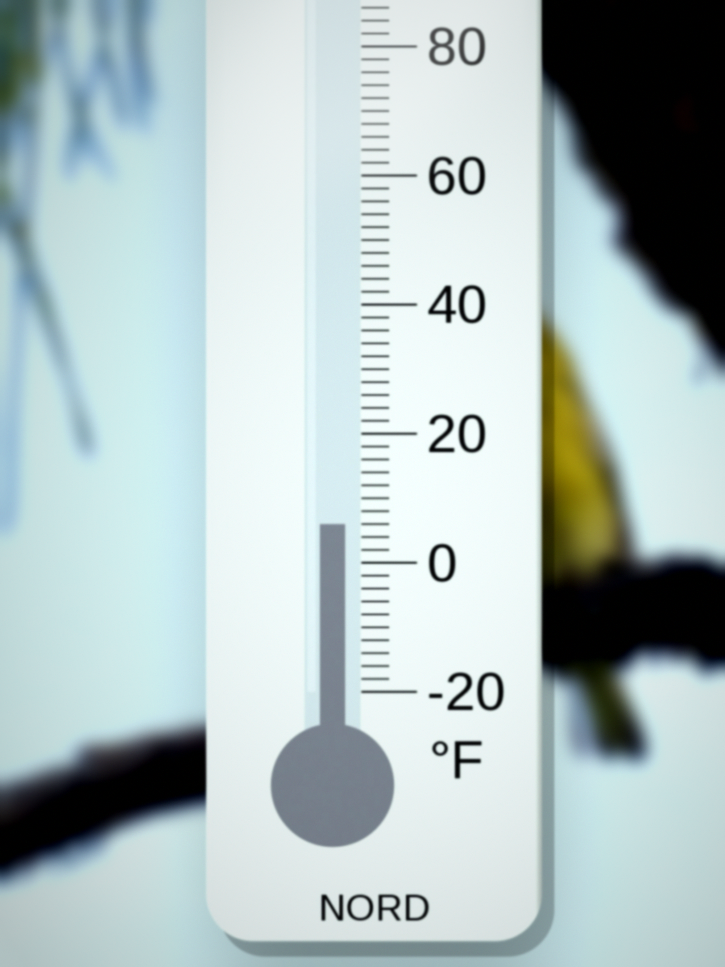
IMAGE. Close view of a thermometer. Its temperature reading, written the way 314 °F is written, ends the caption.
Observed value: 6 °F
